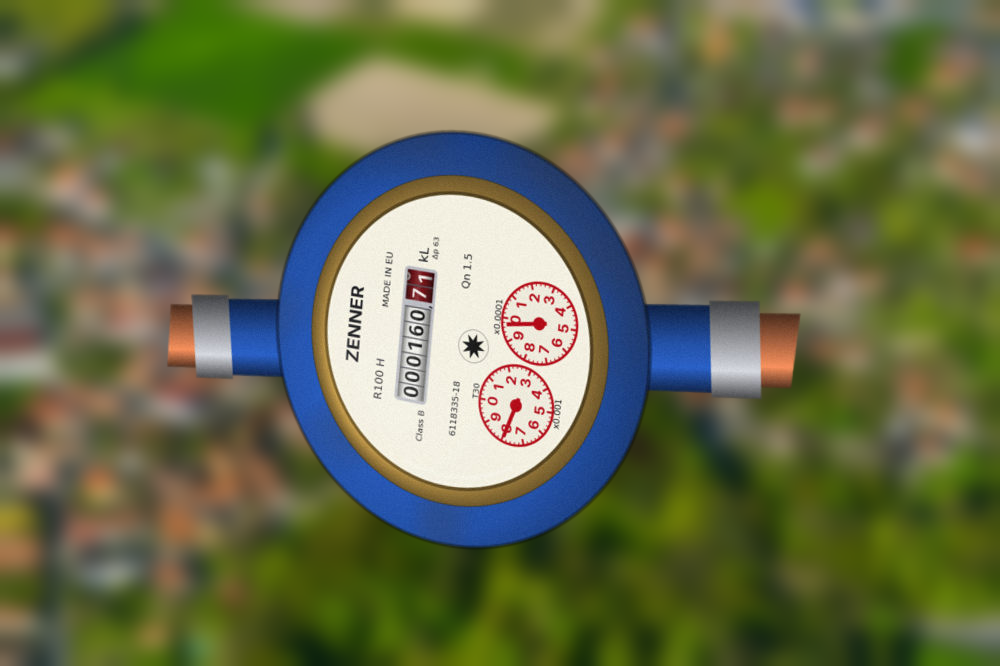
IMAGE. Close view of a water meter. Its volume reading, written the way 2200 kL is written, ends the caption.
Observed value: 160.7079 kL
